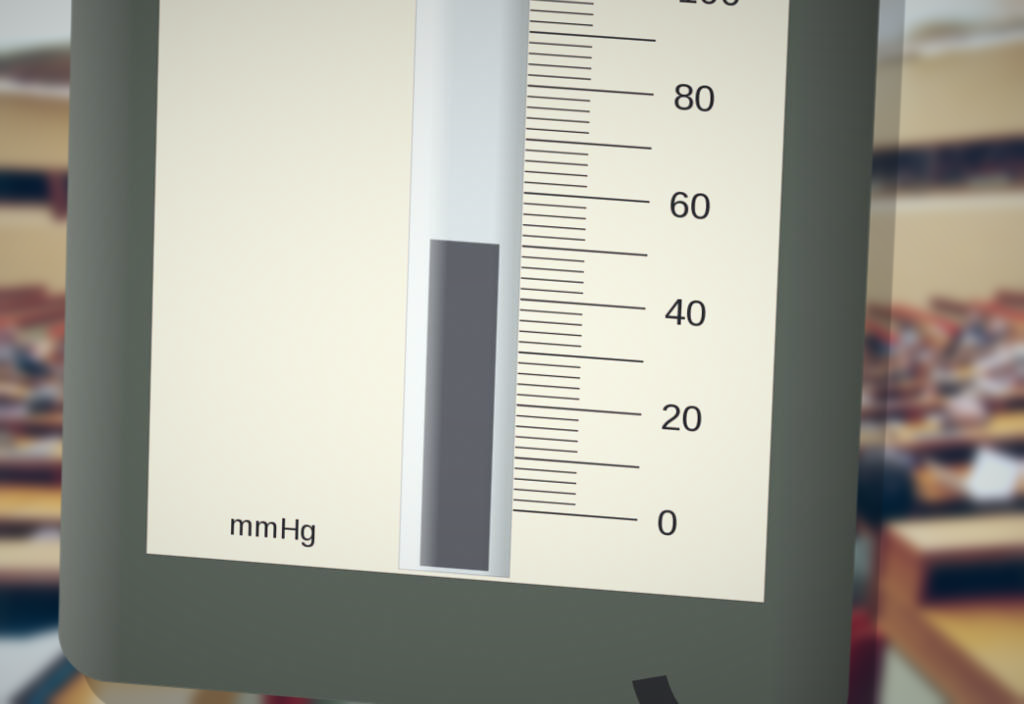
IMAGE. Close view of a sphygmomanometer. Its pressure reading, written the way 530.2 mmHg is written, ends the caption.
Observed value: 50 mmHg
